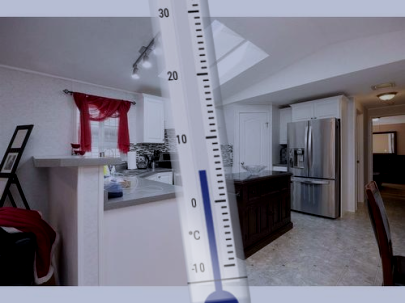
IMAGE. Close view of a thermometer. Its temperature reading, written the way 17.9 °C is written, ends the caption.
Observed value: 5 °C
